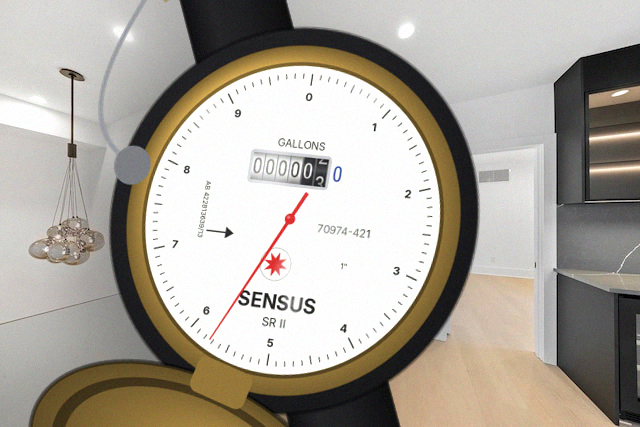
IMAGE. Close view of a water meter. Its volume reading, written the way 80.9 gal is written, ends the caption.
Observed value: 25.7 gal
